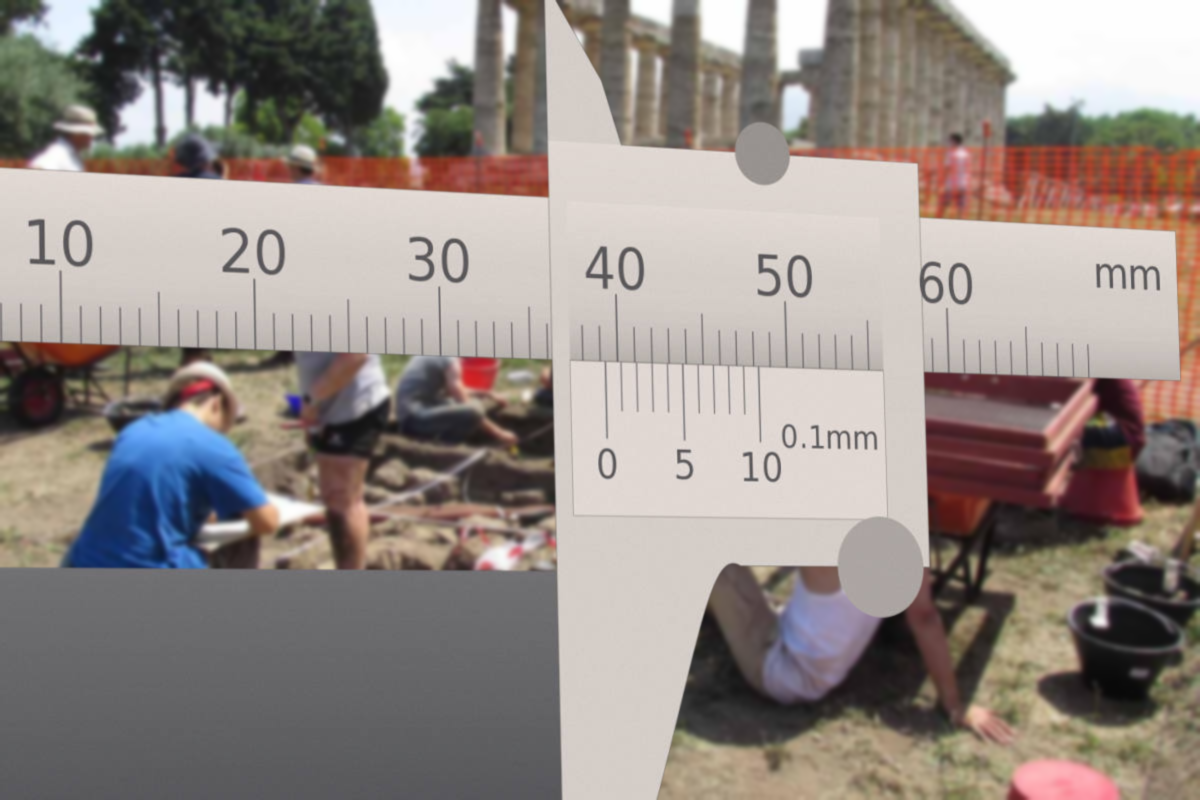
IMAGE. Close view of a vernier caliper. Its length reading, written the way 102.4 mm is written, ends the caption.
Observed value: 39.3 mm
